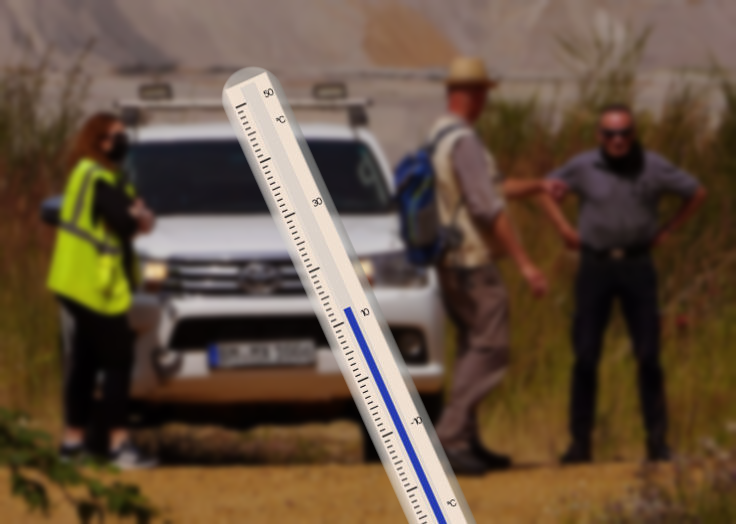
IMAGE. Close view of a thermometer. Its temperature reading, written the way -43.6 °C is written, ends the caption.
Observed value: 12 °C
